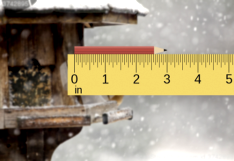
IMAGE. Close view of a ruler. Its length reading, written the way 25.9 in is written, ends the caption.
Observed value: 3 in
